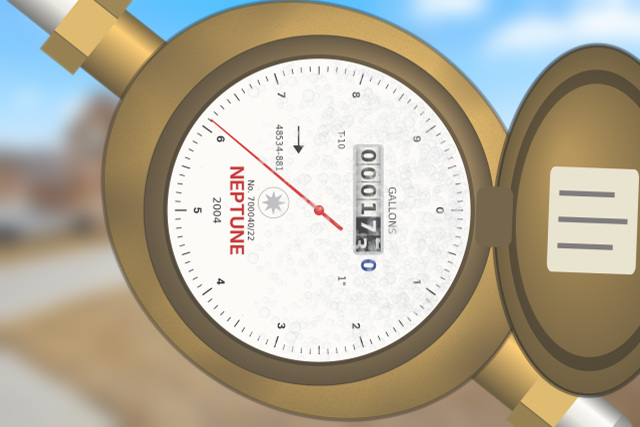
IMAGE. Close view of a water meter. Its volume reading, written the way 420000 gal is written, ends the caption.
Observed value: 1726.1 gal
